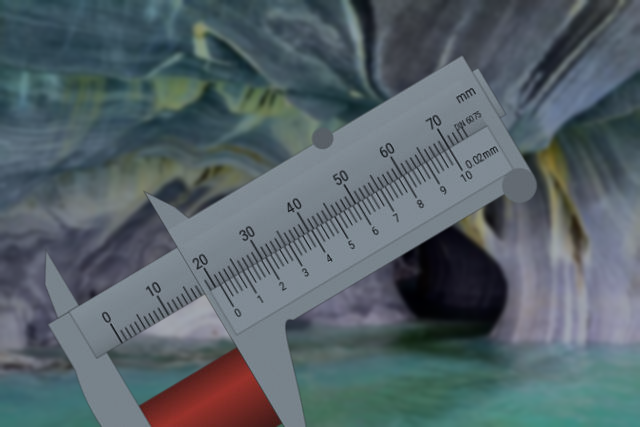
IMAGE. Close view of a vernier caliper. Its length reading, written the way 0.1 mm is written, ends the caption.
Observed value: 21.0 mm
